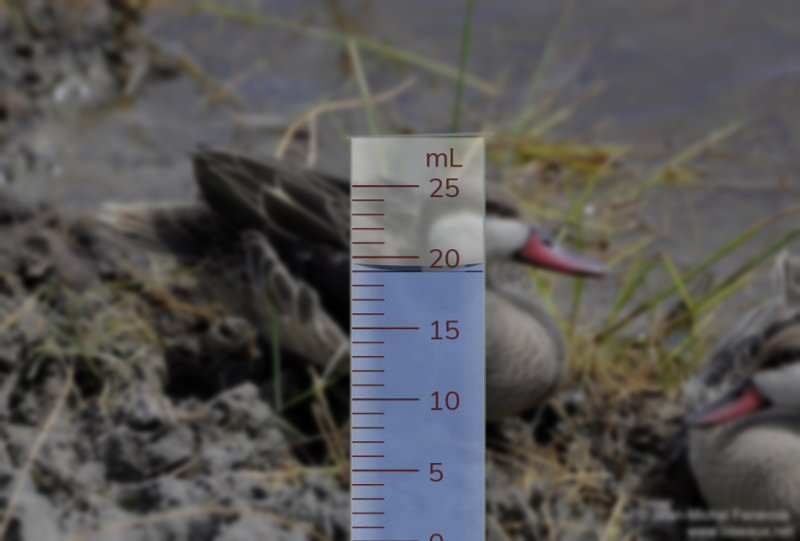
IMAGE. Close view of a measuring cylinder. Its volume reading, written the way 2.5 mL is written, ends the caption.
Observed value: 19 mL
